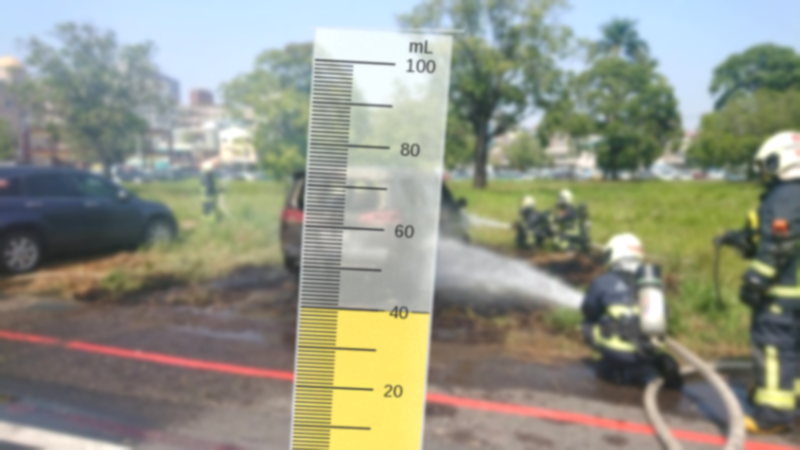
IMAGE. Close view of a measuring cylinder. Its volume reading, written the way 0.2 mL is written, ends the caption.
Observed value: 40 mL
